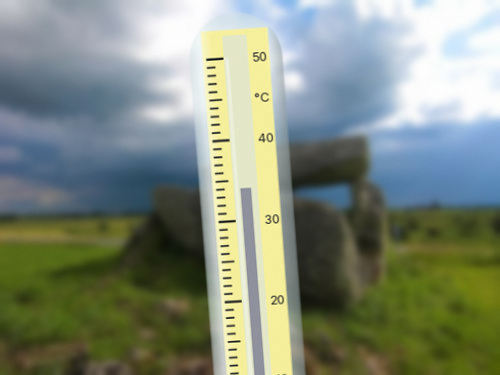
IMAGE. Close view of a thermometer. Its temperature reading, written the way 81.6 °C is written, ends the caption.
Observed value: 34 °C
